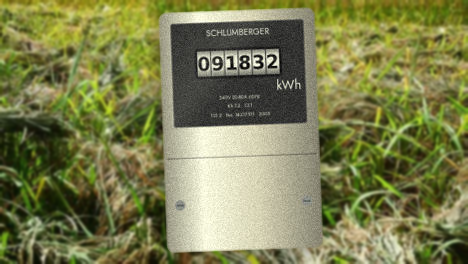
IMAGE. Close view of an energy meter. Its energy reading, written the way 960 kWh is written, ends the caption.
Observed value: 91832 kWh
